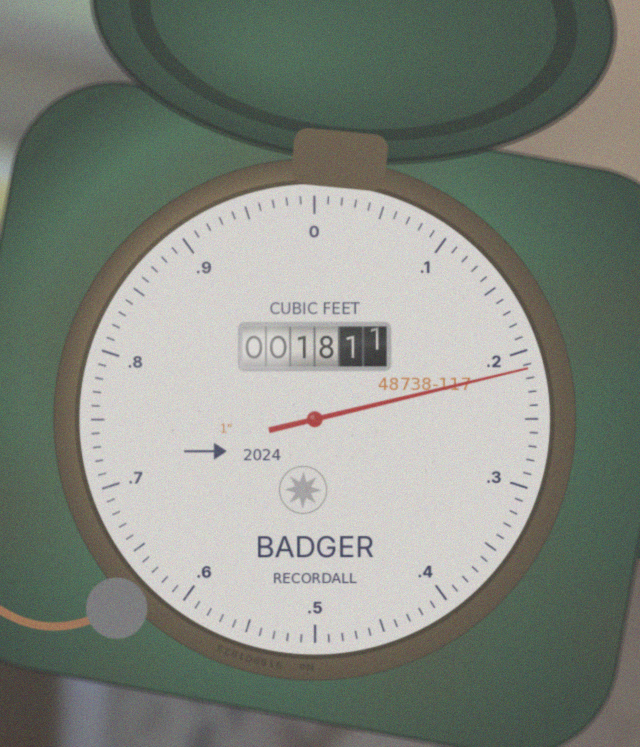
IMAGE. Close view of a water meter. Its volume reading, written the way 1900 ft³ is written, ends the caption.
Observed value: 1811.21 ft³
